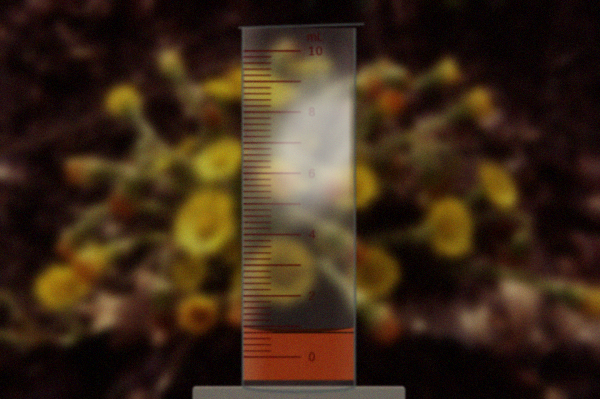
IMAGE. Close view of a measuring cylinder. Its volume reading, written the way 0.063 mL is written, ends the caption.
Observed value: 0.8 mL
